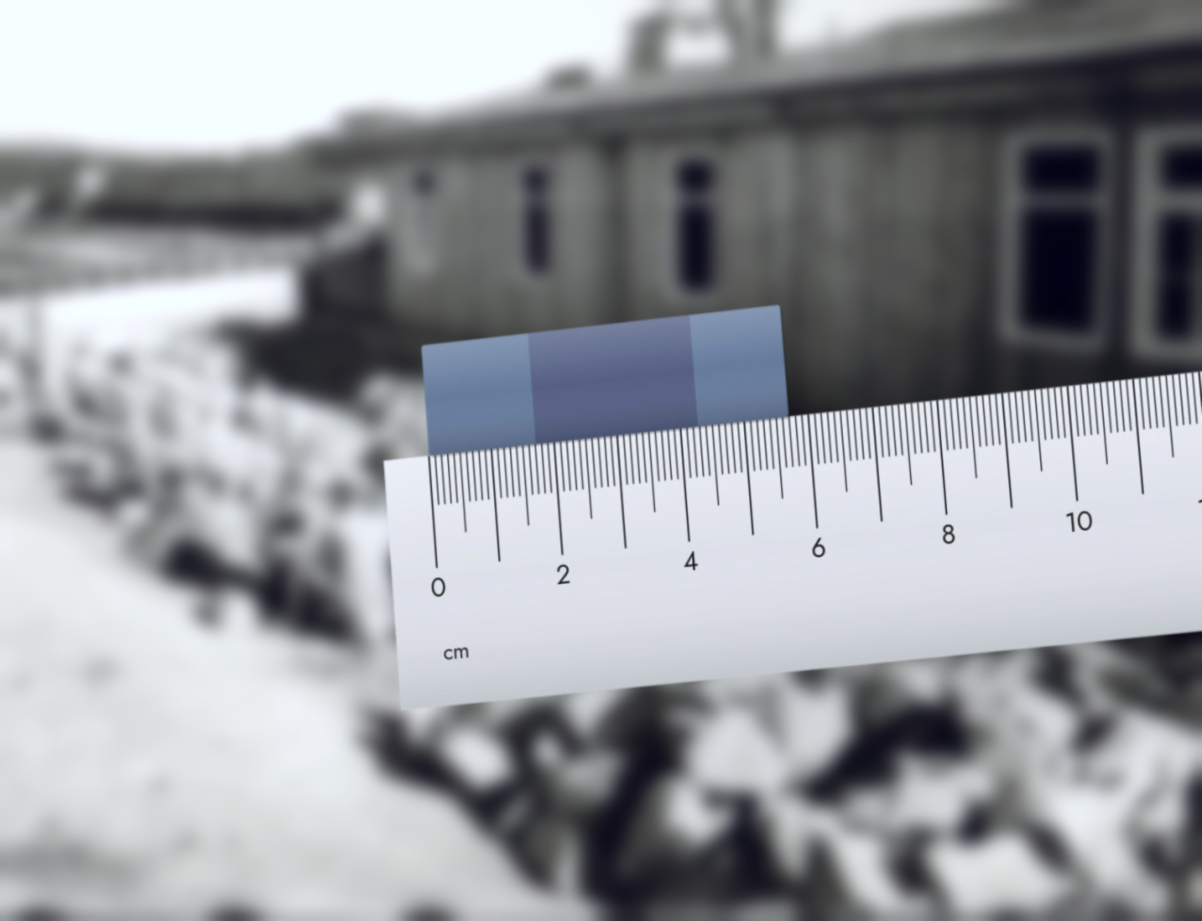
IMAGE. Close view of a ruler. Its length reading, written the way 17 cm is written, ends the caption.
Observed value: 5.7 cm
